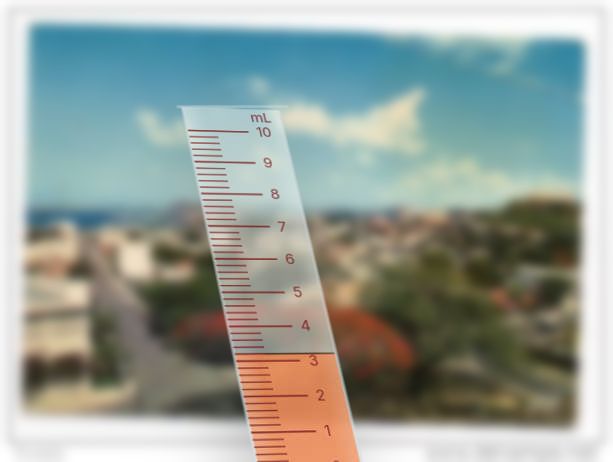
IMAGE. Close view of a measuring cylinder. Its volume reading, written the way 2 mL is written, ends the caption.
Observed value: 3.2 mL
